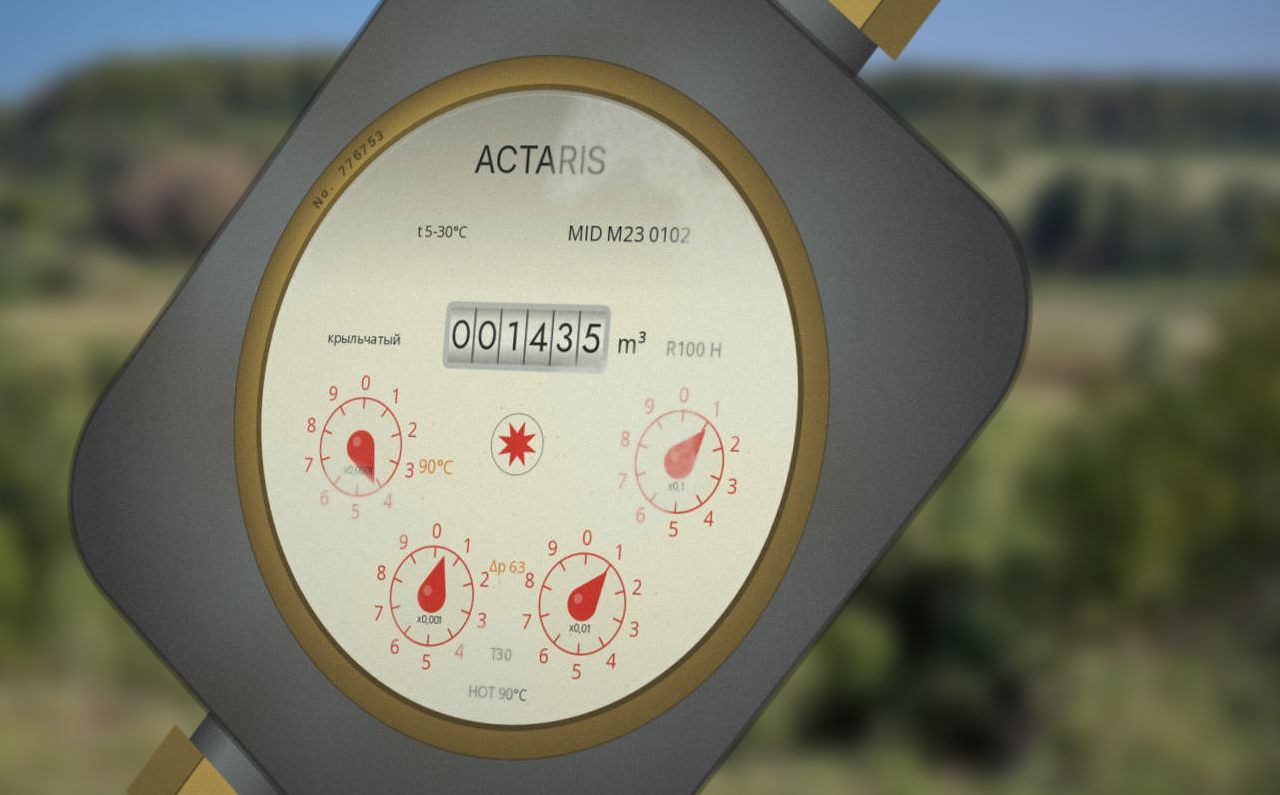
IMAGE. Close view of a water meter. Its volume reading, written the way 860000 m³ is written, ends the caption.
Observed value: 1435.1104 m³
